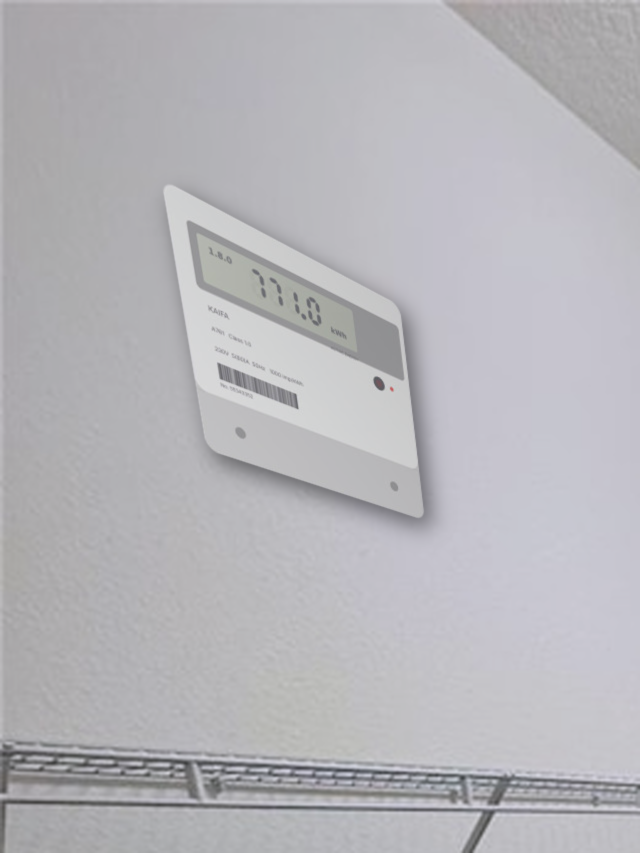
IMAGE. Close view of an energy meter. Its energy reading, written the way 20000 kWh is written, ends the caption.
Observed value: 771.0 kWh
